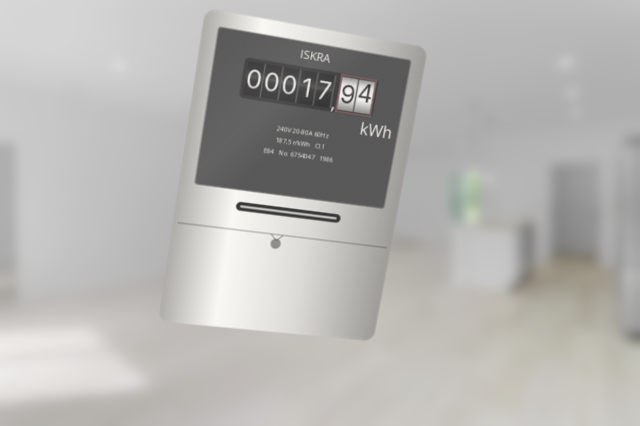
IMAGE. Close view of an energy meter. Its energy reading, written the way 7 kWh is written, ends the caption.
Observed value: 17.94 kWh
